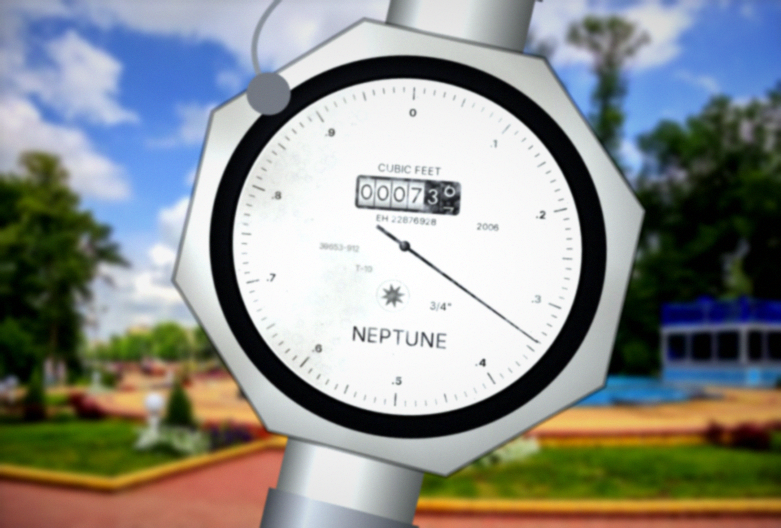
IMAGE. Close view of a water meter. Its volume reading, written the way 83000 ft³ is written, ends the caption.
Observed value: 736.34 ft³
